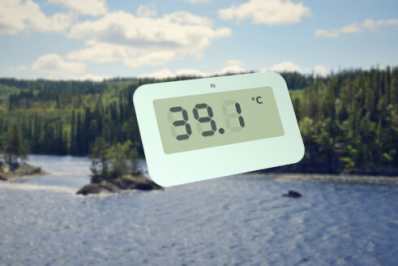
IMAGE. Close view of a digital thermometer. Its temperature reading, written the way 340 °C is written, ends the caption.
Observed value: 39.1 °C
